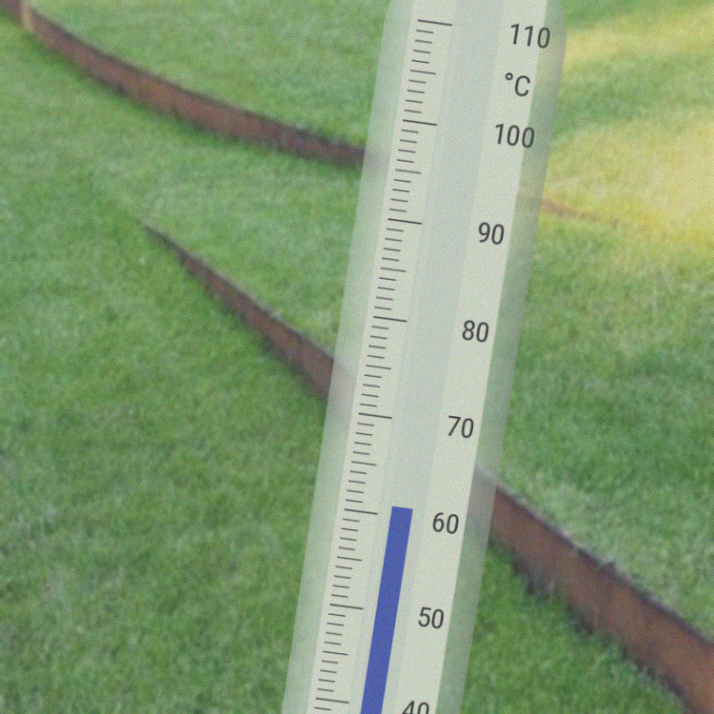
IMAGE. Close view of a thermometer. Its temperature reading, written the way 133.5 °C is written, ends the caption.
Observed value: 61 °C
